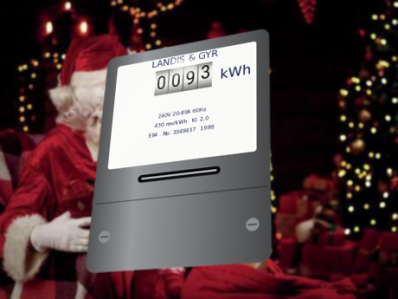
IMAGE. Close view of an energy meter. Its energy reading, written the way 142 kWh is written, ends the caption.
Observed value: 93 kWh
